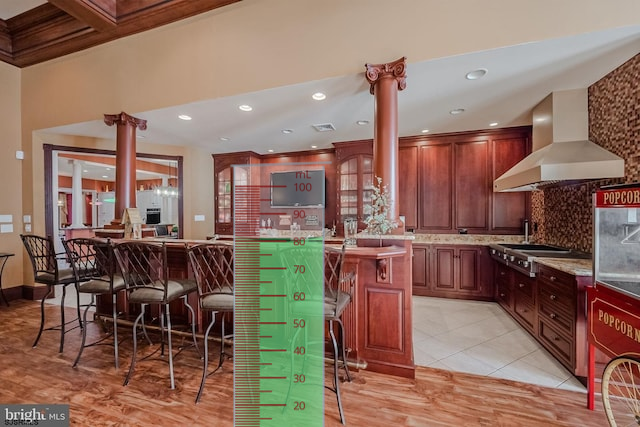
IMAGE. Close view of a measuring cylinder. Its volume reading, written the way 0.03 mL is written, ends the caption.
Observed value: 80 mL
